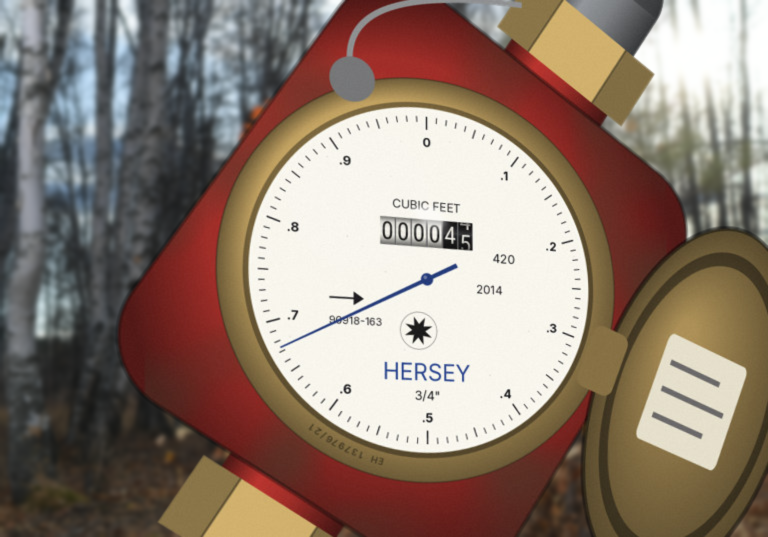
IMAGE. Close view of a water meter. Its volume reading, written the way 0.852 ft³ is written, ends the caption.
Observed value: 44.67 ft³
